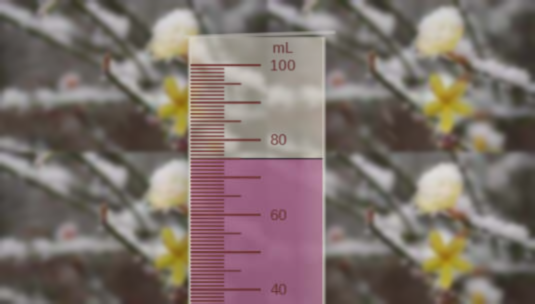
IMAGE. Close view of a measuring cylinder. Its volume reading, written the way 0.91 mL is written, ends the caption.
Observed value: 75 mL
